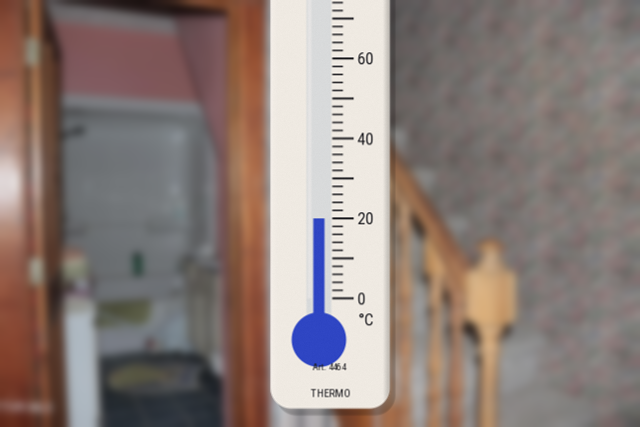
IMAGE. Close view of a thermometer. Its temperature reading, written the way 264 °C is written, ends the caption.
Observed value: 20 °C
